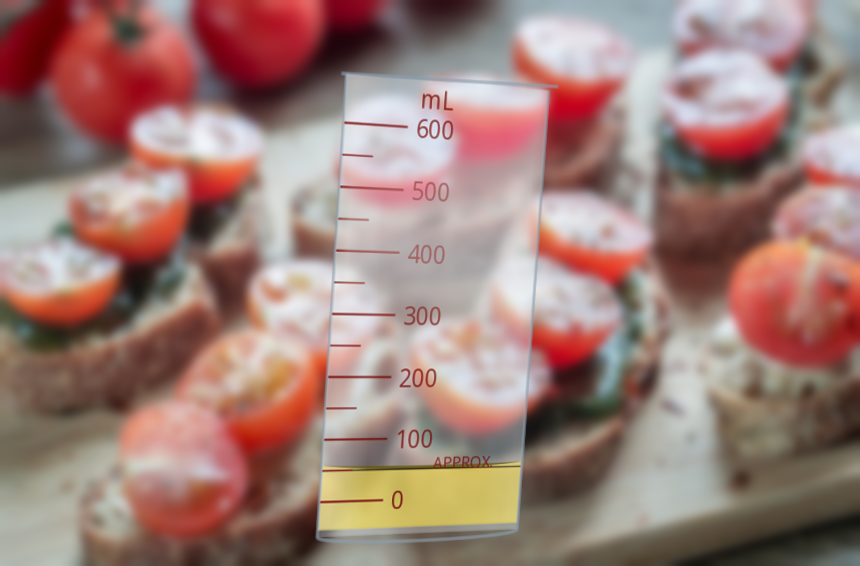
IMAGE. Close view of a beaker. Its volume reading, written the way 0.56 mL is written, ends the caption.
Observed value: 50 mL
